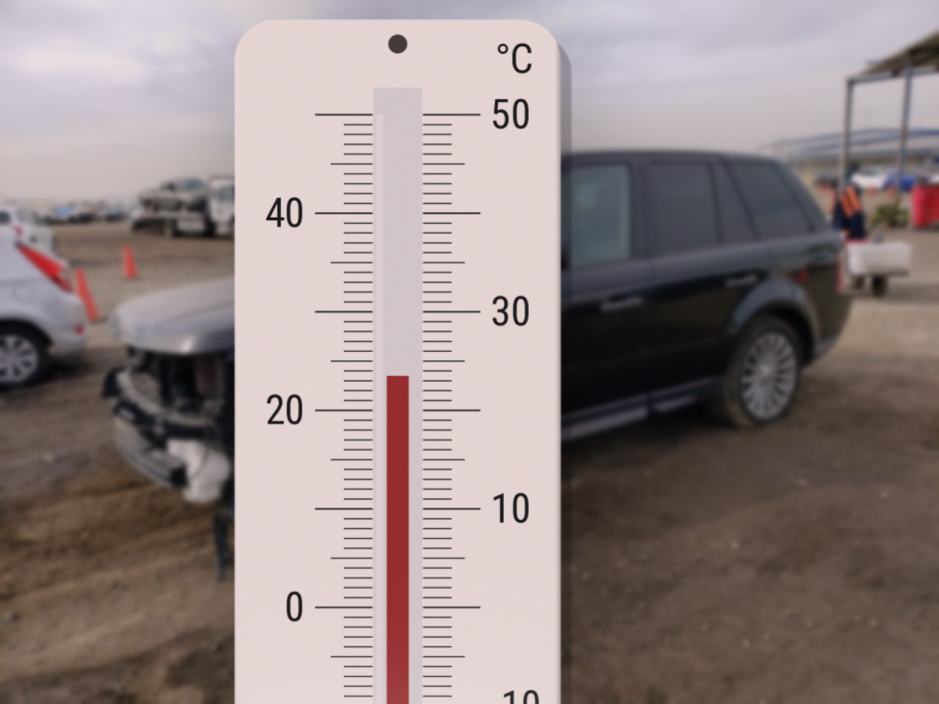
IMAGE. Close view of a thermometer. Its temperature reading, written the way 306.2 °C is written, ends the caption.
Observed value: 23.5 °C
